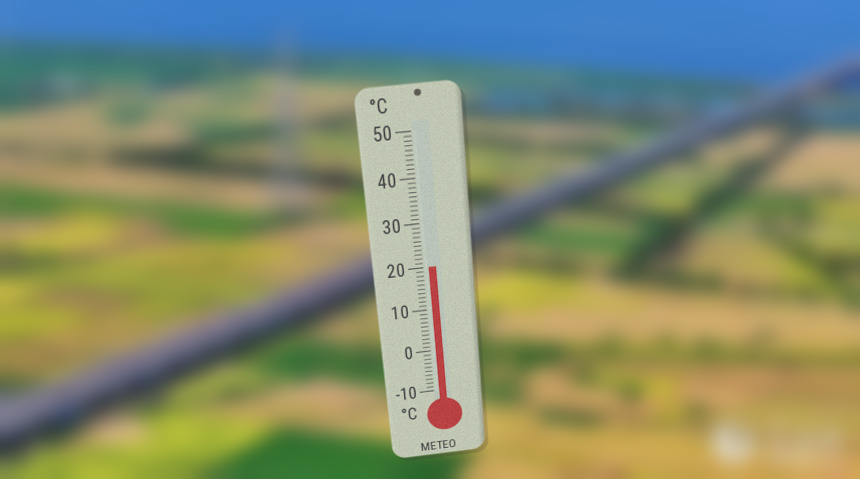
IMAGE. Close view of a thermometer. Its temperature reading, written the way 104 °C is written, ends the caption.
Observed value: 20 °C
